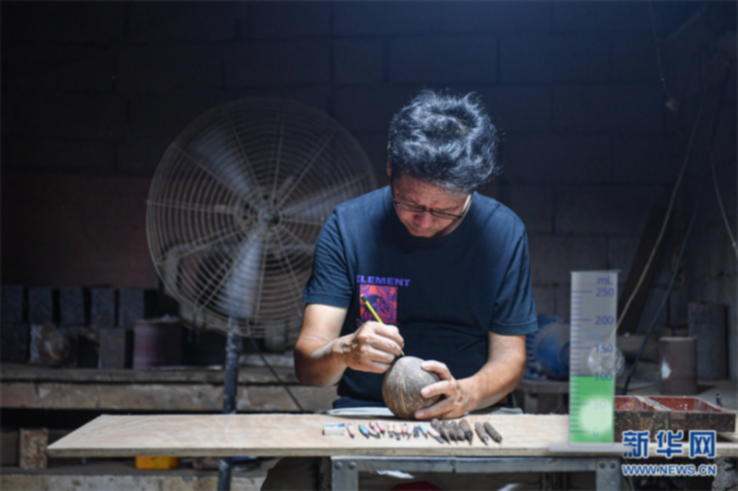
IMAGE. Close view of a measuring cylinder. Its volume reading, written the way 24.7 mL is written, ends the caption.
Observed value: 100 mL
